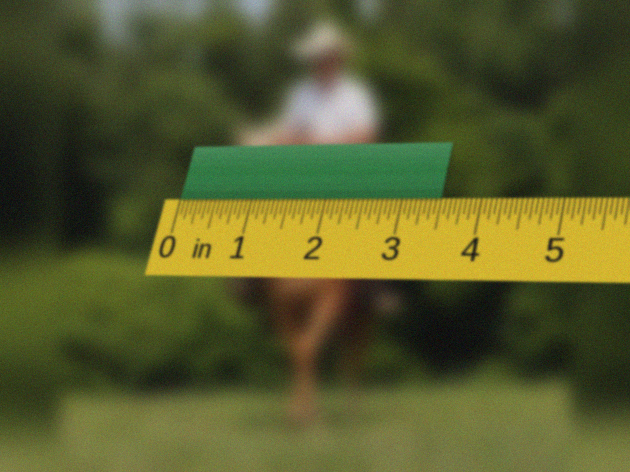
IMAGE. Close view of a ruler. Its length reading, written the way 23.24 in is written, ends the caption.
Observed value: 3.5 in
